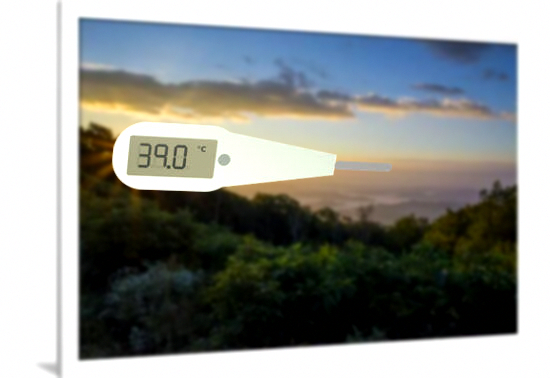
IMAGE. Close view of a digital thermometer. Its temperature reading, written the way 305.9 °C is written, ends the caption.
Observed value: 39.0 °C
